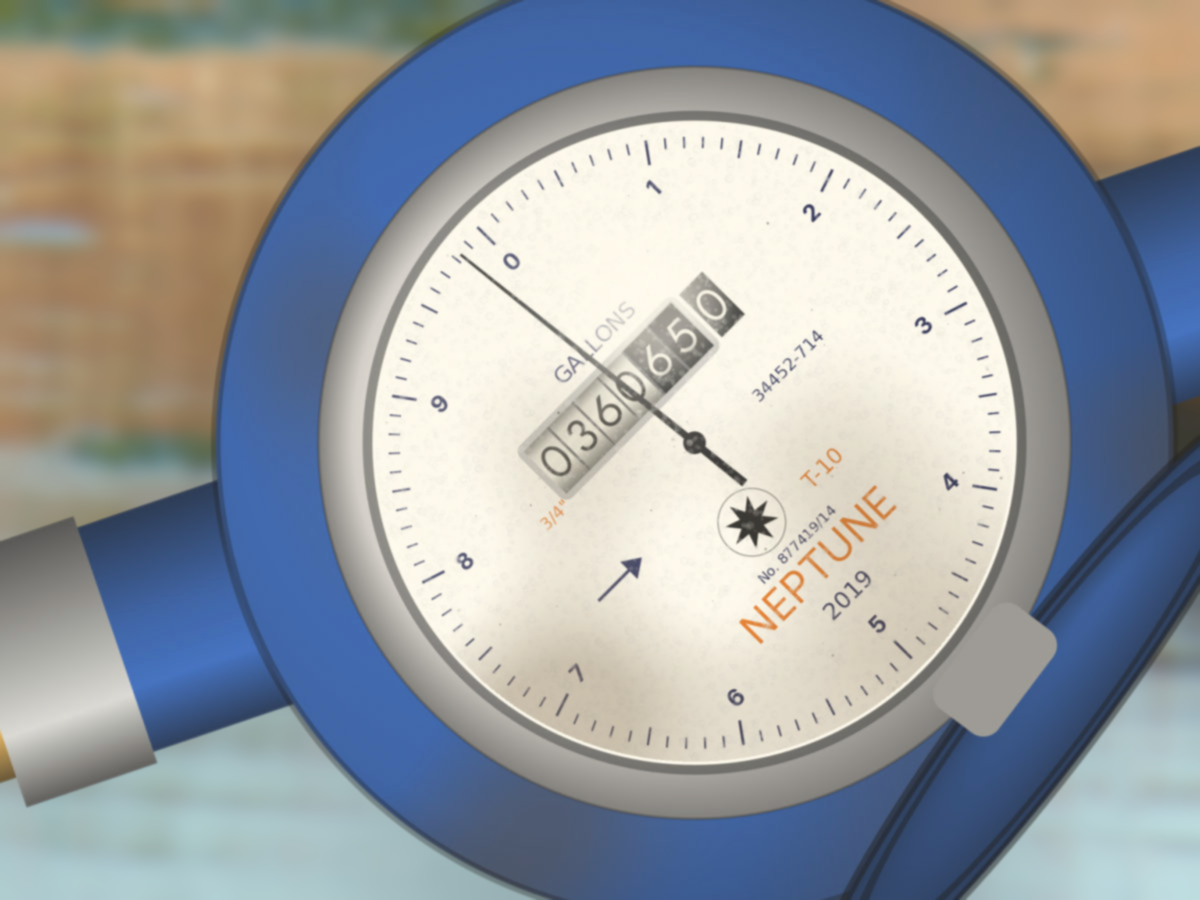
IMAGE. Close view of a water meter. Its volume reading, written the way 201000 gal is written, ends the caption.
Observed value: 360649.8 gal
